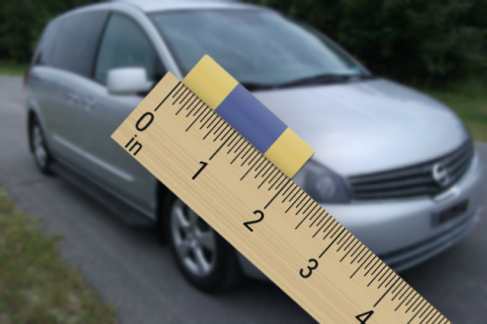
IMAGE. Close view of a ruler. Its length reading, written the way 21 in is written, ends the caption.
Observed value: 2 in
